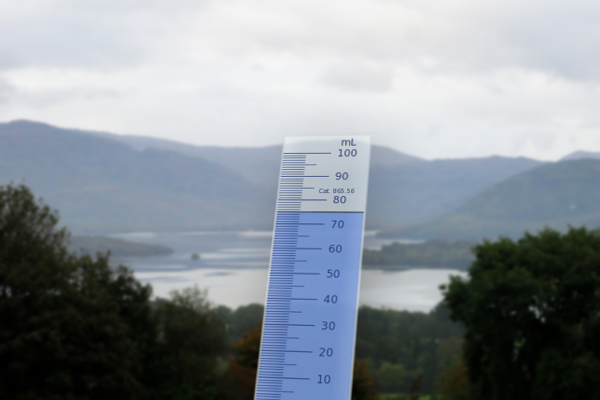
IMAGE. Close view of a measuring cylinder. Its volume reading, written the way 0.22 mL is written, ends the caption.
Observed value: 75 mL
